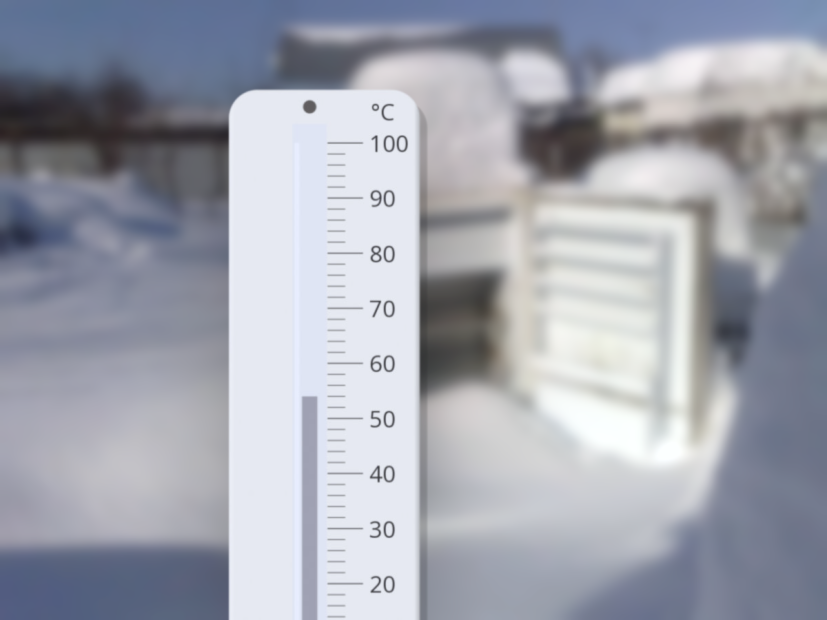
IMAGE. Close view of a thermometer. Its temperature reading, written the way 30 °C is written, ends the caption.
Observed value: 54 °C
